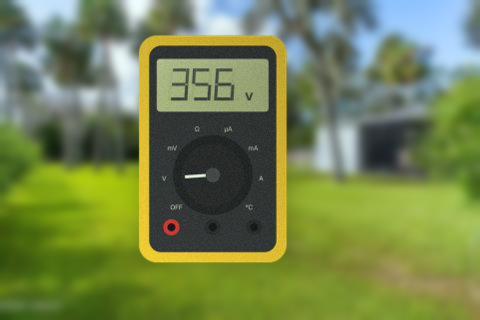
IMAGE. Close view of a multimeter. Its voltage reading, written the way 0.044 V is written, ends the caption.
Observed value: 356 V
